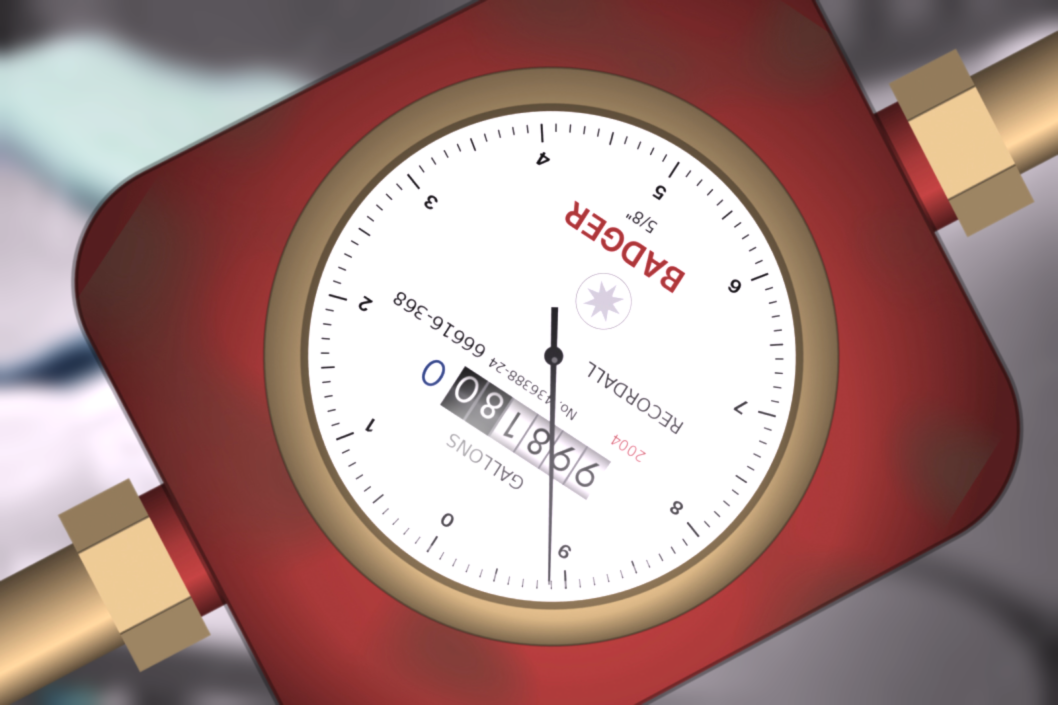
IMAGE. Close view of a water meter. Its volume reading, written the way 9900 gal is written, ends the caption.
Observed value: 9981799.1 gal
